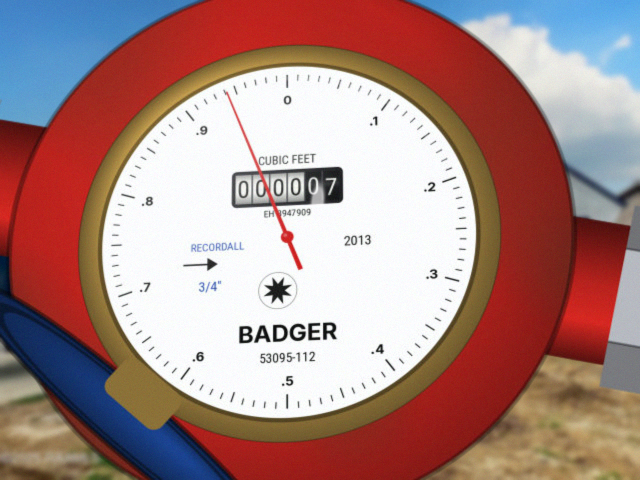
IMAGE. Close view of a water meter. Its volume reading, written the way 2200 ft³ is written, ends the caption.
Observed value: 6.94 ft³
